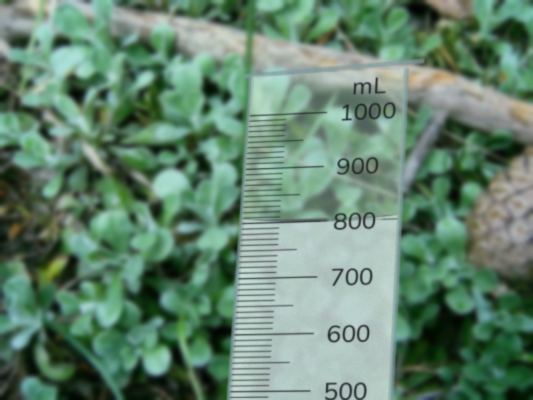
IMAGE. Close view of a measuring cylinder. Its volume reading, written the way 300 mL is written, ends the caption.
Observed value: 800 mL
